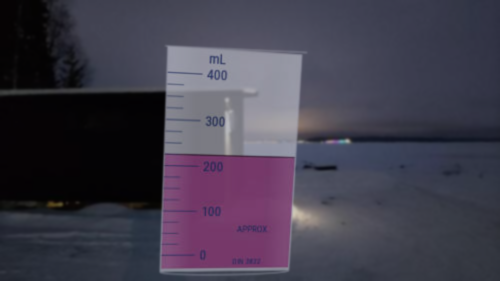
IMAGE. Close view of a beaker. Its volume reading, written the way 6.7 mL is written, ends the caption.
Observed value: 225 mL
